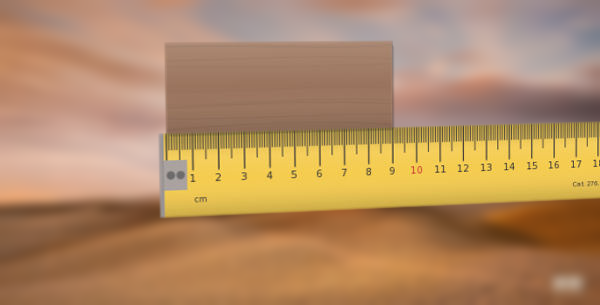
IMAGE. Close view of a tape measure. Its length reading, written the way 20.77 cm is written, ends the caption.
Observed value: 9 cm
